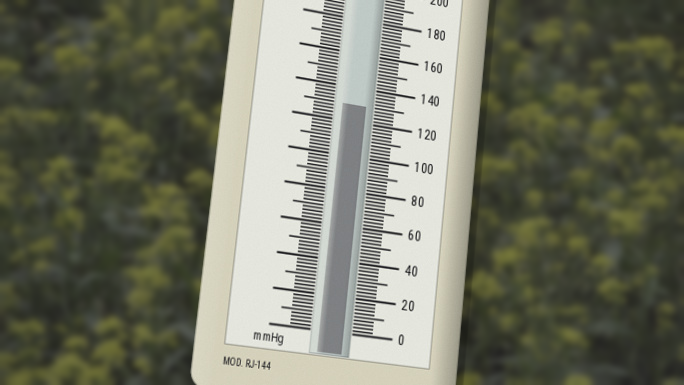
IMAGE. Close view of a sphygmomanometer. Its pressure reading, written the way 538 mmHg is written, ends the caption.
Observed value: 130 mmHg
